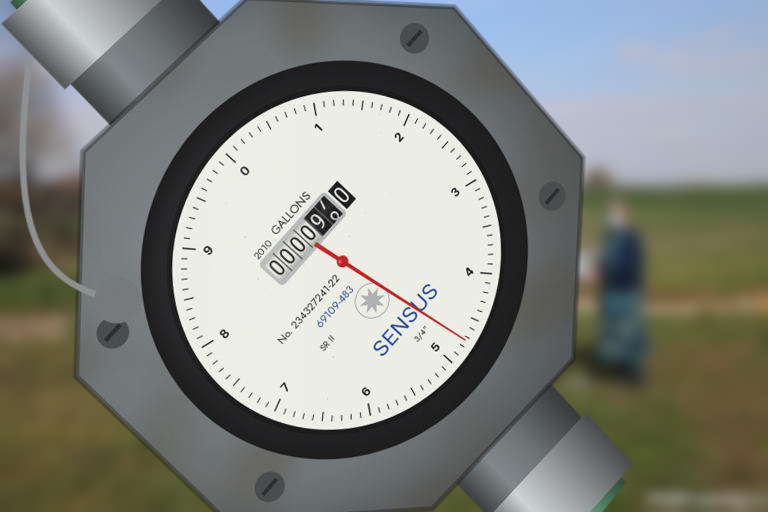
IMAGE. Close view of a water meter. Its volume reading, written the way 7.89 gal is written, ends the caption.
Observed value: 974.7 gal
